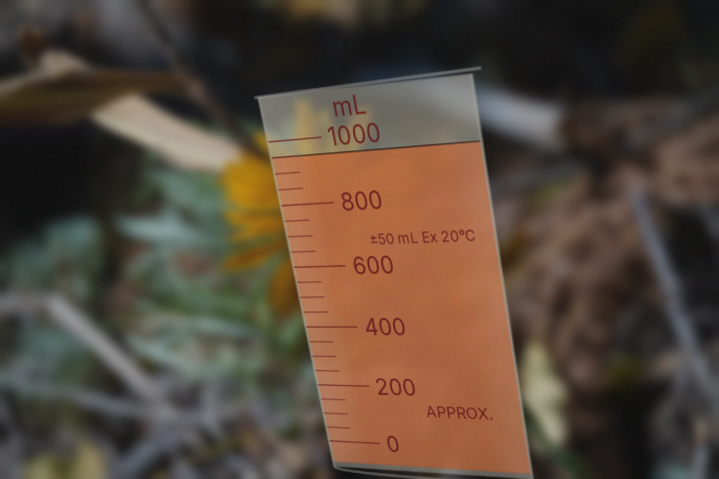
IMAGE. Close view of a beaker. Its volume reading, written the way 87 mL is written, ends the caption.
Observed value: 950 mL
